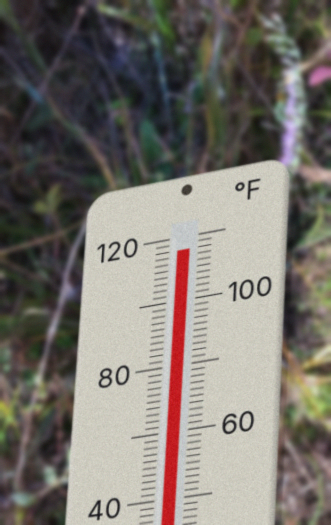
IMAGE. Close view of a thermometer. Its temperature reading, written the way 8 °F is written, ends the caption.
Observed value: 116 °F
